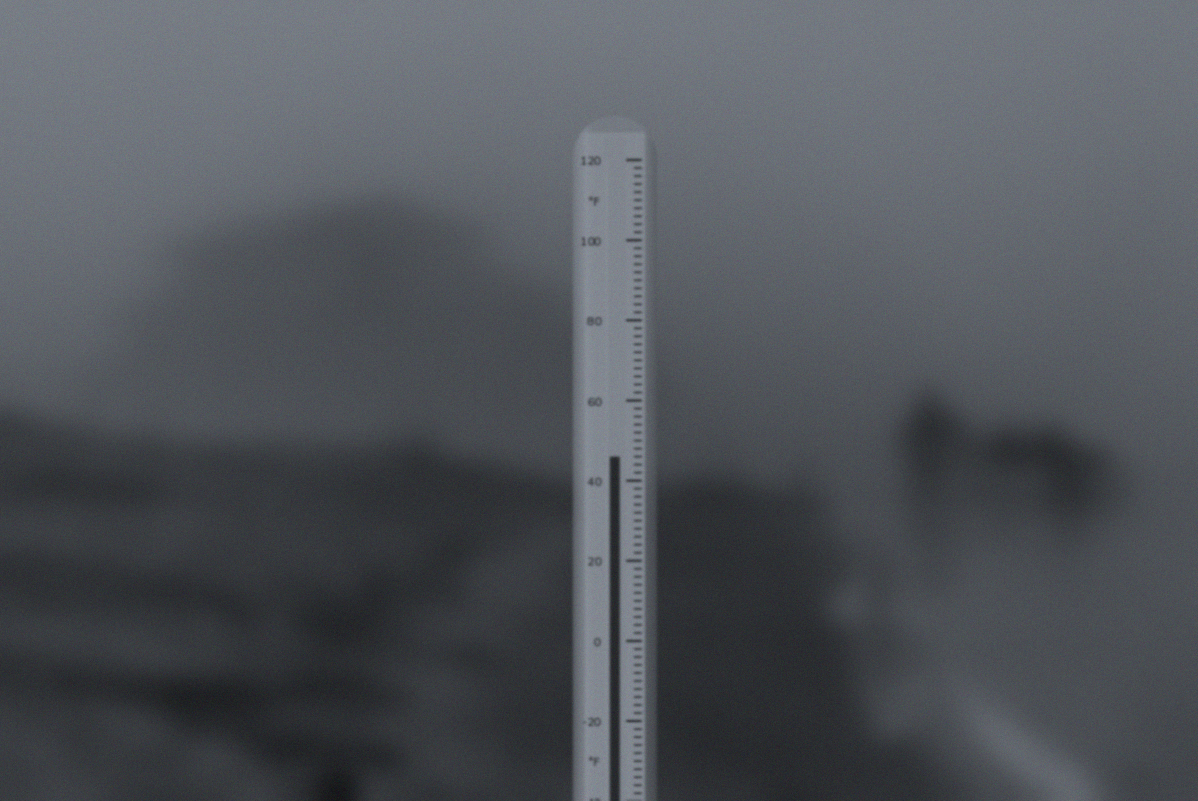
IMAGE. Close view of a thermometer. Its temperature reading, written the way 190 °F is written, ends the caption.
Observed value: 46 °F
